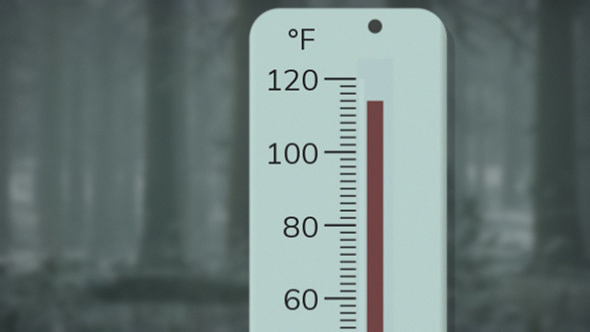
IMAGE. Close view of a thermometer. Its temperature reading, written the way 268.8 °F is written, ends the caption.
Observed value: 114 °F
